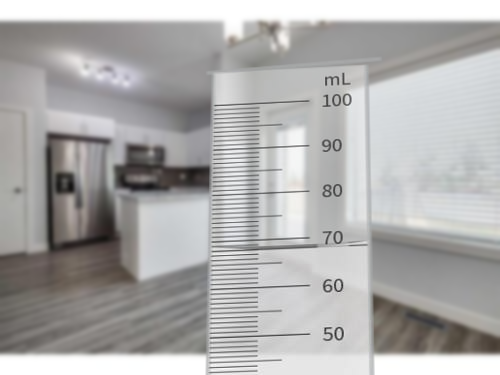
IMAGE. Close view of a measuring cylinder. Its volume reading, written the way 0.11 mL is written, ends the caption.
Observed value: 68 mL
